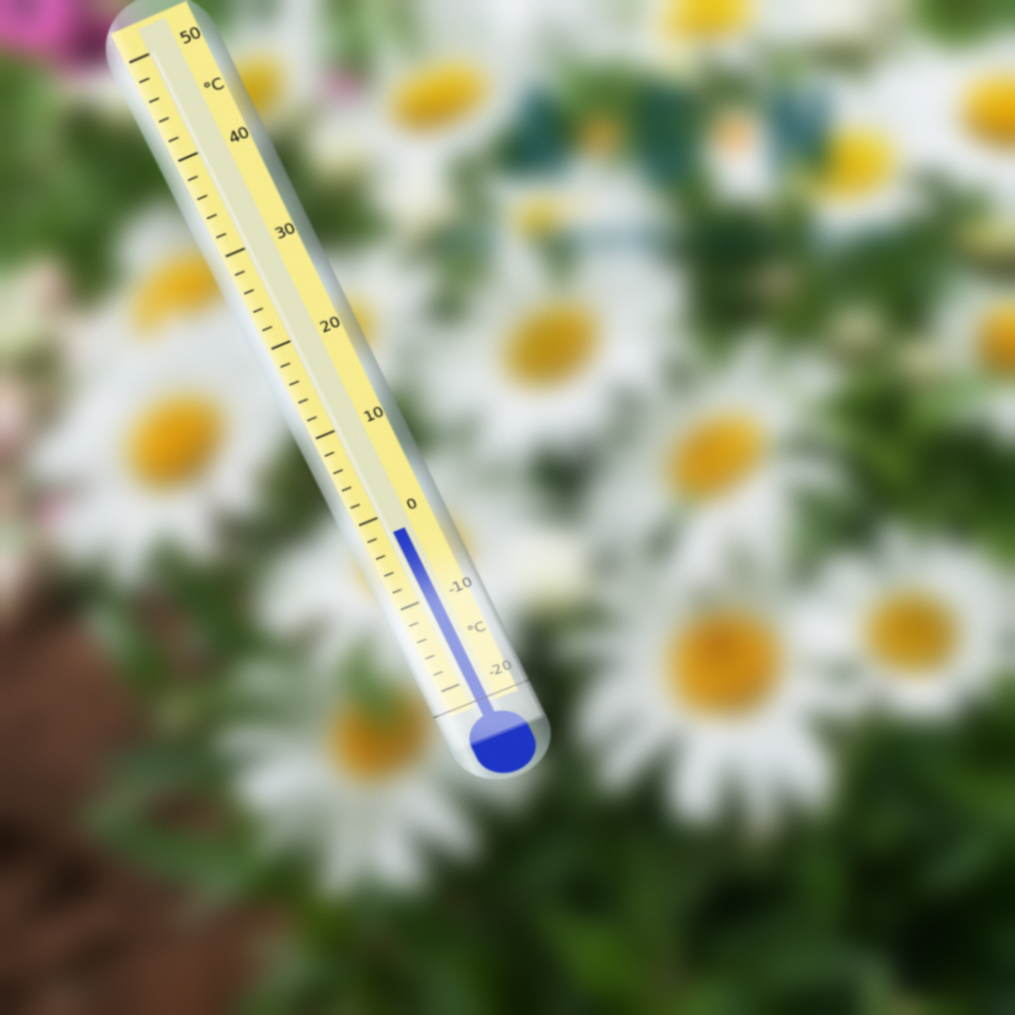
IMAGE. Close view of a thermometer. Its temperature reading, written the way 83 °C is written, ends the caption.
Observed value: -2 °C
